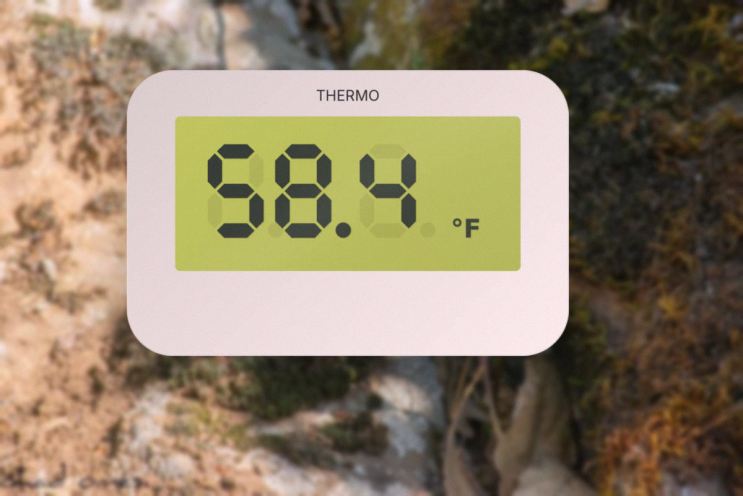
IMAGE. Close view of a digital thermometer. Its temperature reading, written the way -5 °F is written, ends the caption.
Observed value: 58.4 °F
